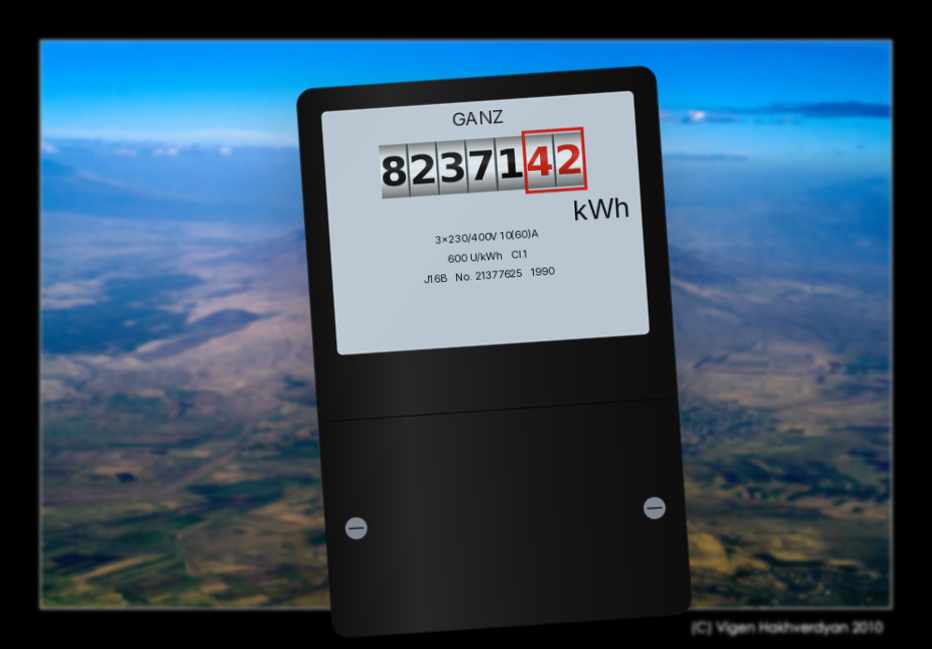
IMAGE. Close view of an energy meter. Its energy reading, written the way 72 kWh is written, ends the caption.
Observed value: 82371.42 kWh
